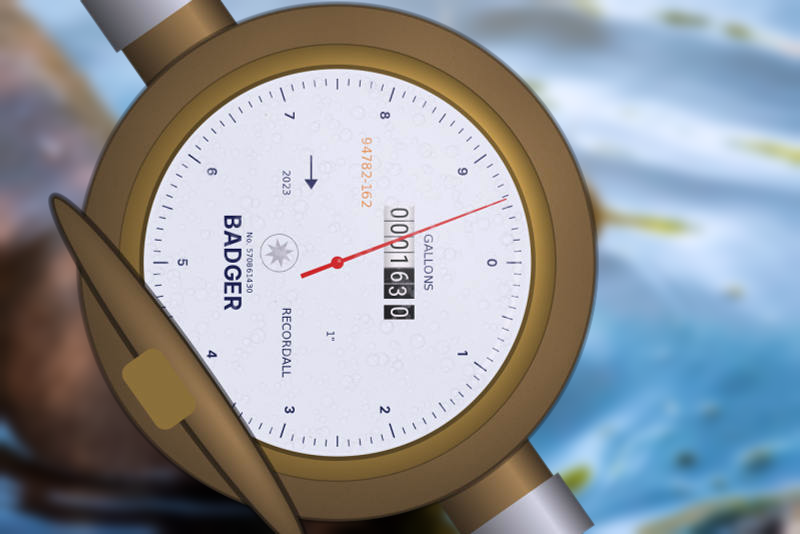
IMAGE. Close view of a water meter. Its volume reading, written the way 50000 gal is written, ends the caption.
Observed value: 1629.4 gal
